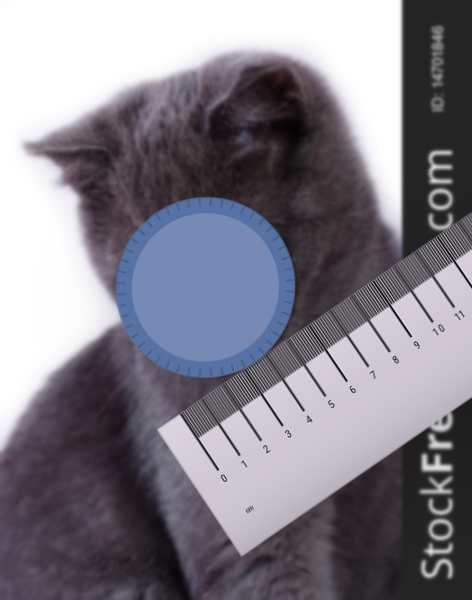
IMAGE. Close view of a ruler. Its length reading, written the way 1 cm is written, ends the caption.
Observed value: 7 cm
